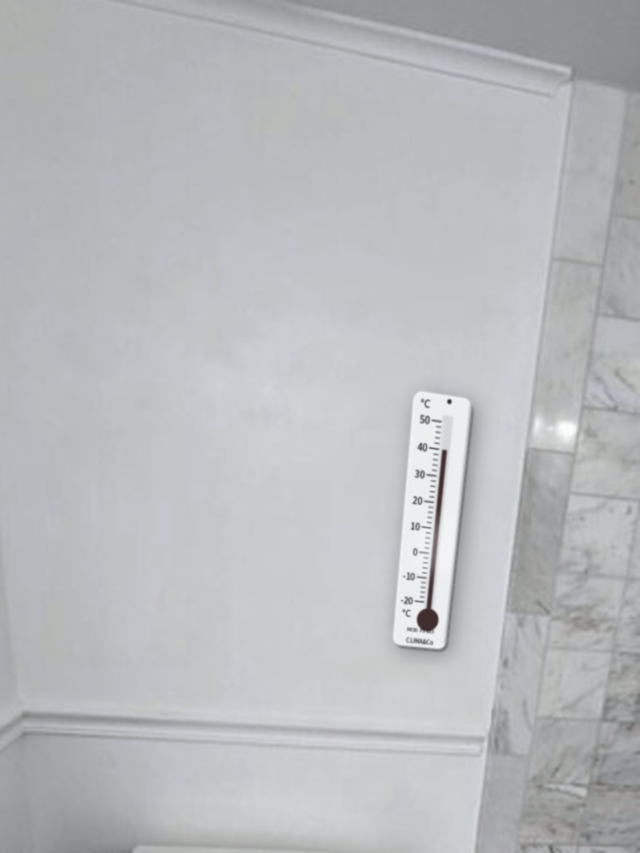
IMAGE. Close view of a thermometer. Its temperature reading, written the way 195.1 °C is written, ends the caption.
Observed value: 40 °C
